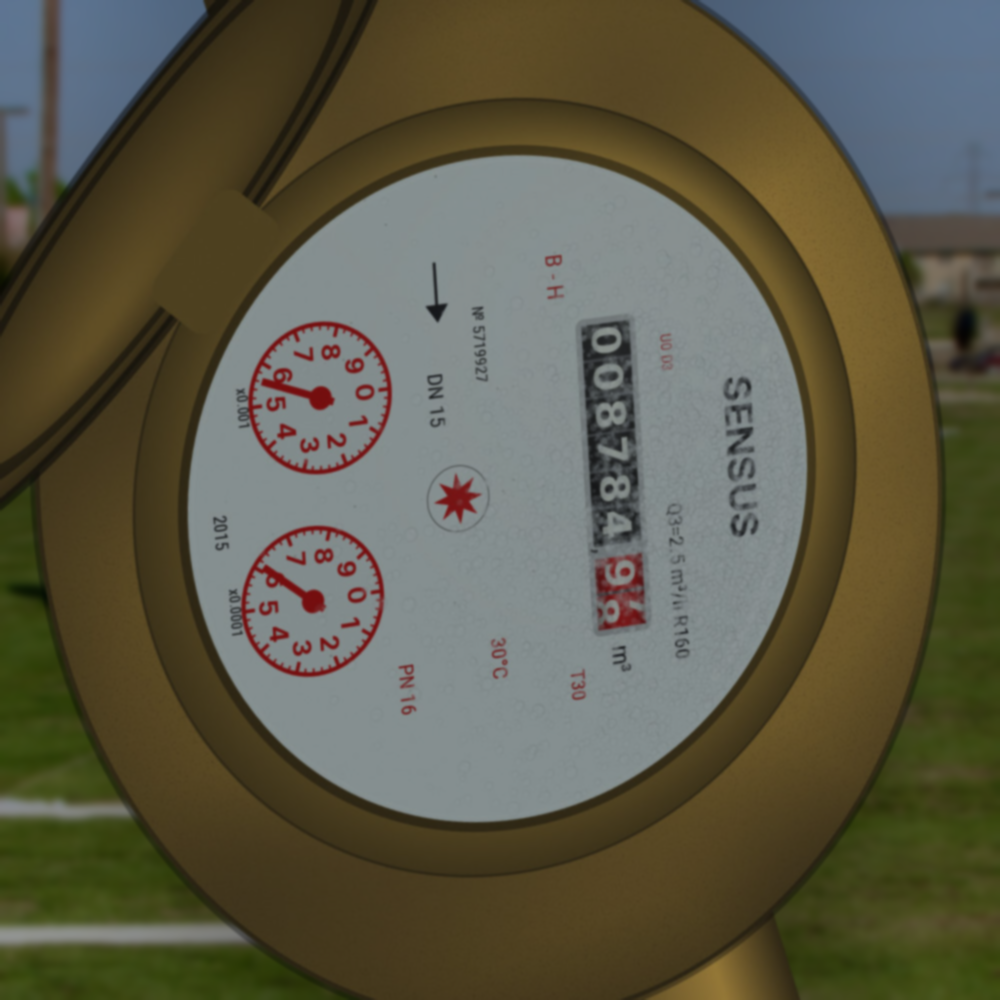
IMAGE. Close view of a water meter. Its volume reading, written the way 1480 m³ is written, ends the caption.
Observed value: 8784.9756 m³
